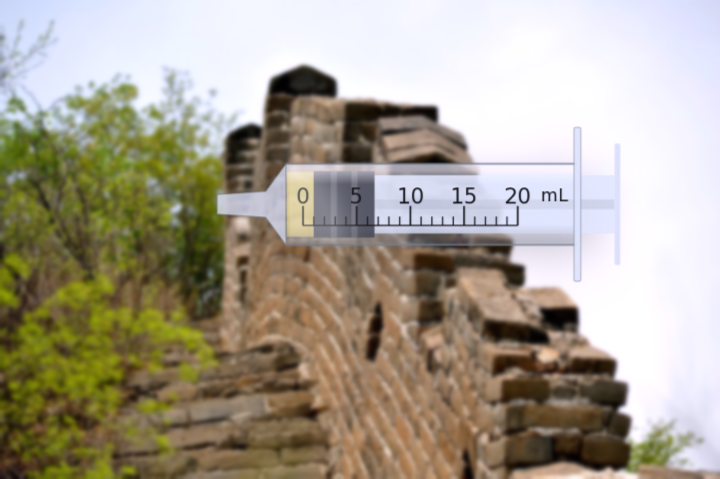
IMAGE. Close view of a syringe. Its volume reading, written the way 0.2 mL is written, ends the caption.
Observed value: 1 mL
